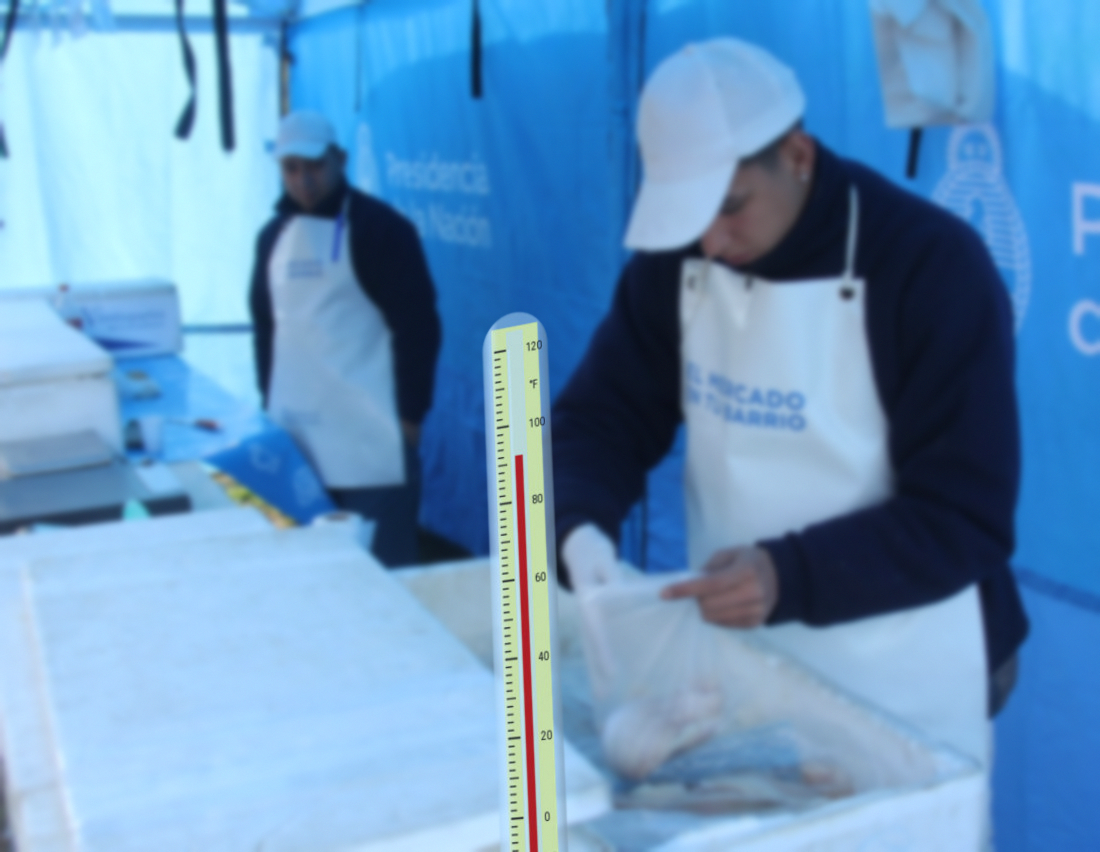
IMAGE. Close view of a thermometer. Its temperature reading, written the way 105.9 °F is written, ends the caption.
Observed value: 92 °F
